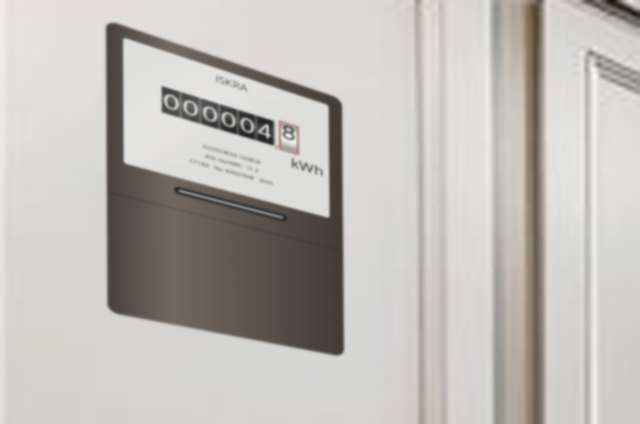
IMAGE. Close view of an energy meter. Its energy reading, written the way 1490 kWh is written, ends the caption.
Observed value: 4.8 kWh
